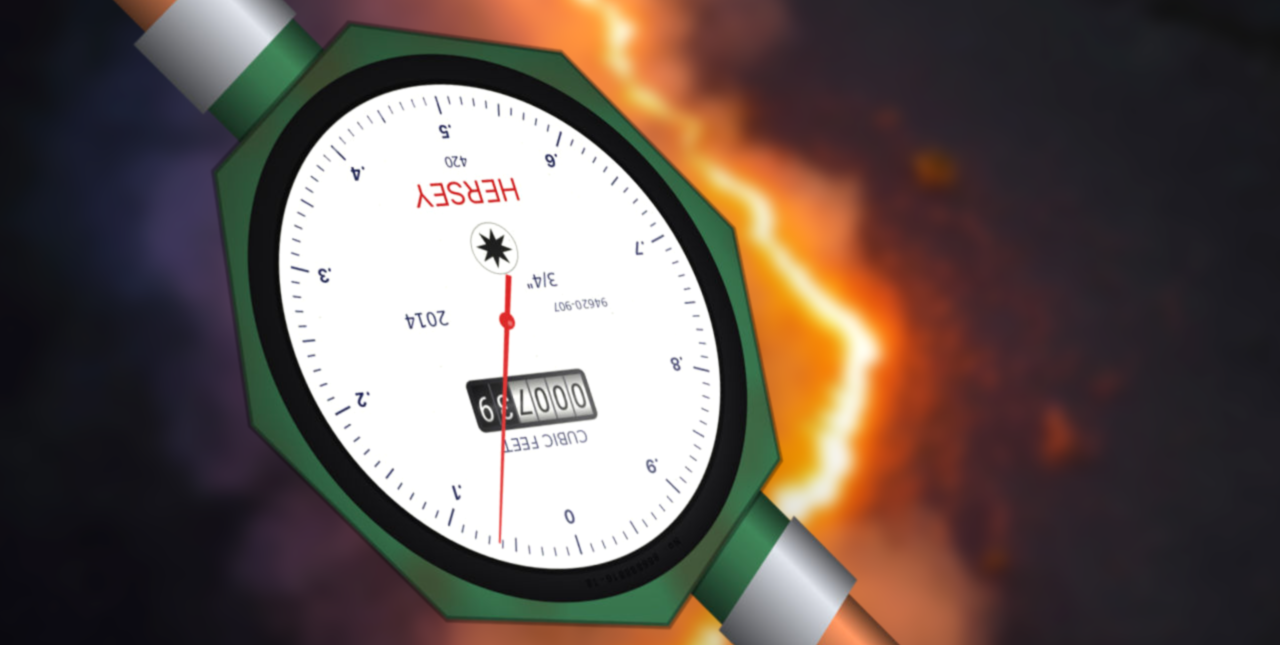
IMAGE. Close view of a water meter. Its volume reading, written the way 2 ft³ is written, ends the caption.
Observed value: 739.06 ft³
